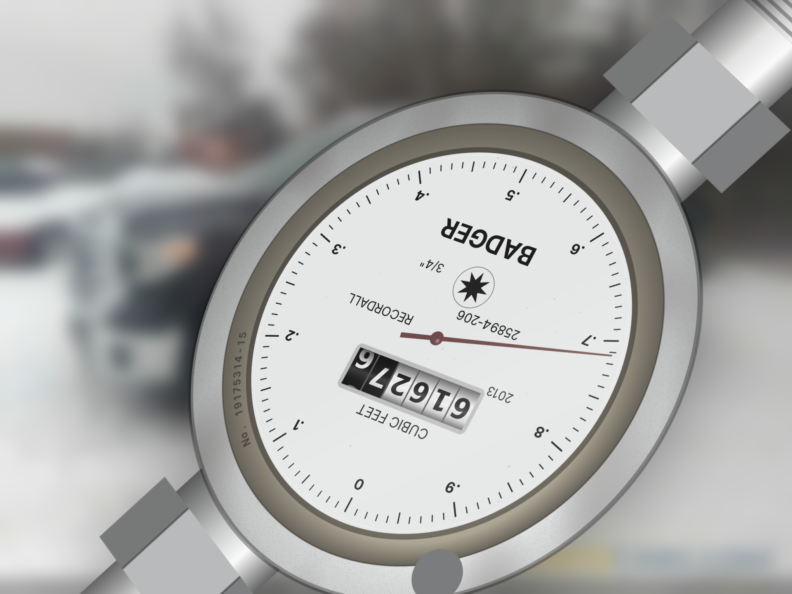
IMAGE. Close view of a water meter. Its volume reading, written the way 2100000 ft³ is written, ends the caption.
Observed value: 616275.71 ft³
